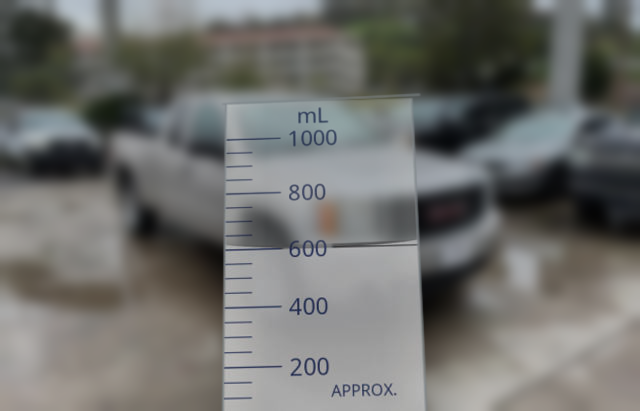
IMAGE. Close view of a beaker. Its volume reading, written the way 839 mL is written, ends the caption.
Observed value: 600 mL
